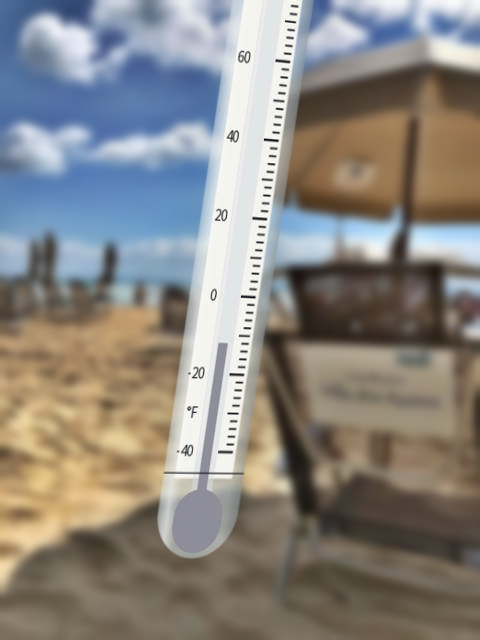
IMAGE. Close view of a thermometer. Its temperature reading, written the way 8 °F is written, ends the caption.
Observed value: -12 °F
